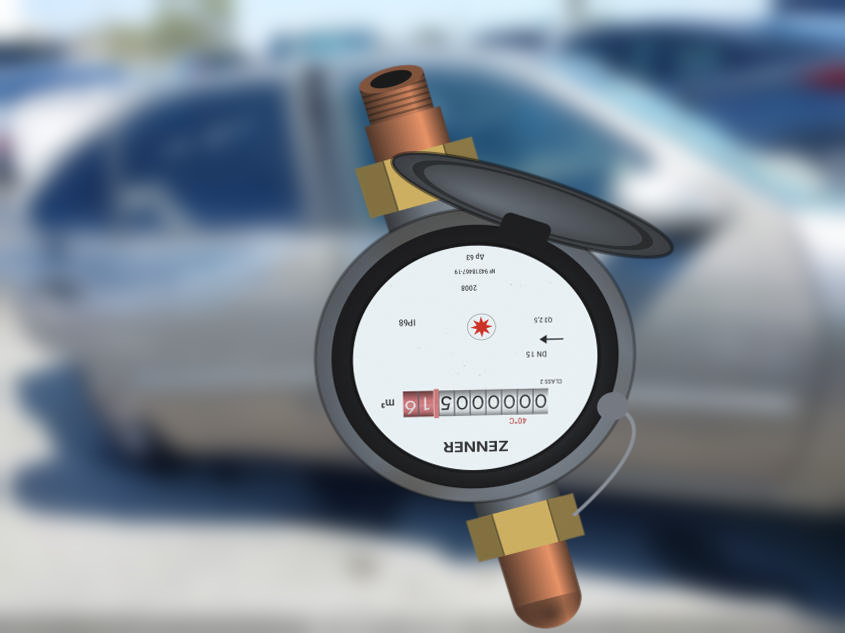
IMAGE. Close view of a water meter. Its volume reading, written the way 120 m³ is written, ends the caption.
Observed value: 5.16 m³
